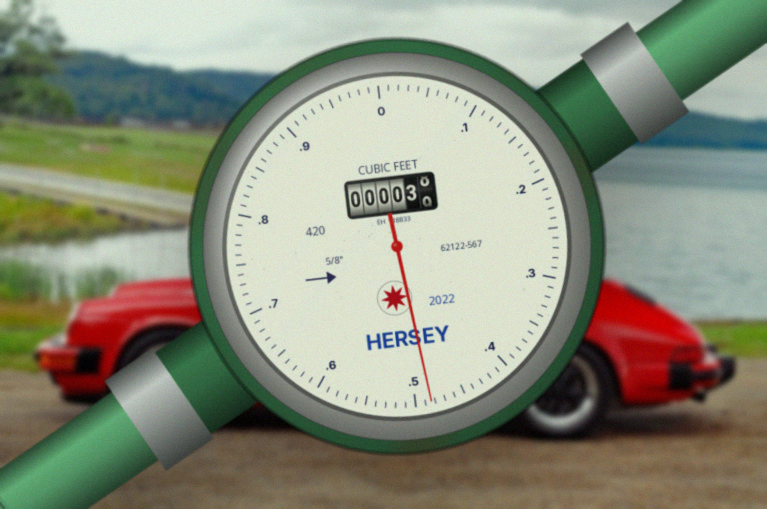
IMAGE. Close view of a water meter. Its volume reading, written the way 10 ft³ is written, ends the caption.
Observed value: 38.48 ft³
